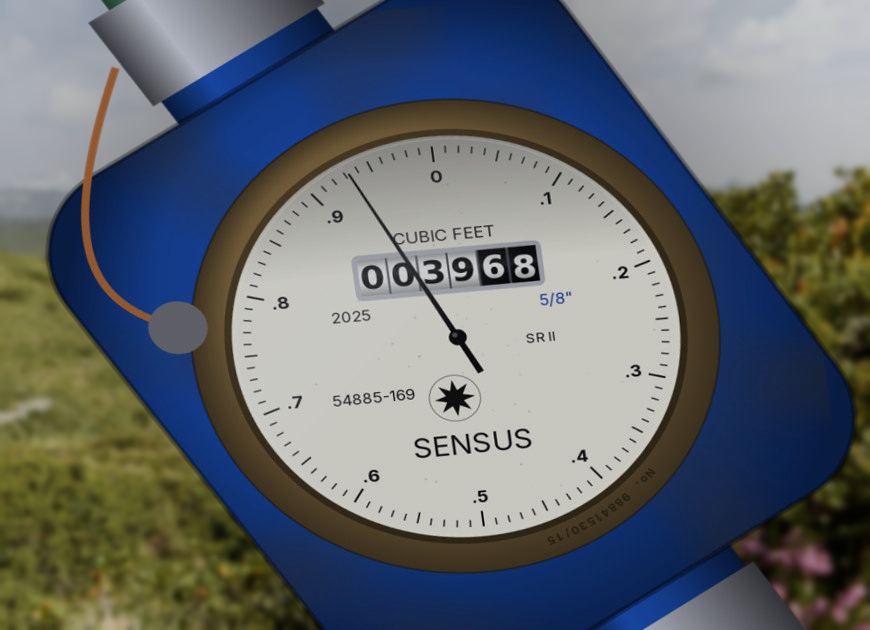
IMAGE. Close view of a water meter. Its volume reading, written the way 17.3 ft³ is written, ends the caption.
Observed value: 3967.93 ft³
